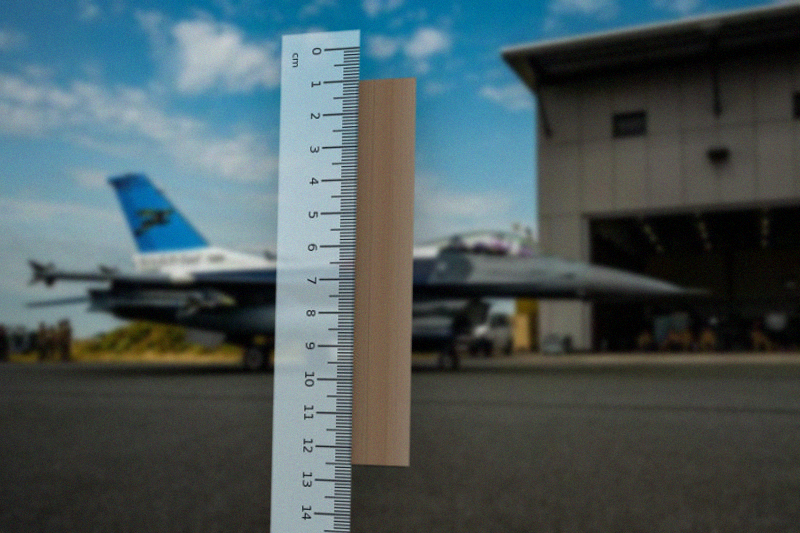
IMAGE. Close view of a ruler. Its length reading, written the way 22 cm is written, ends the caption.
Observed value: 11.5 cm
